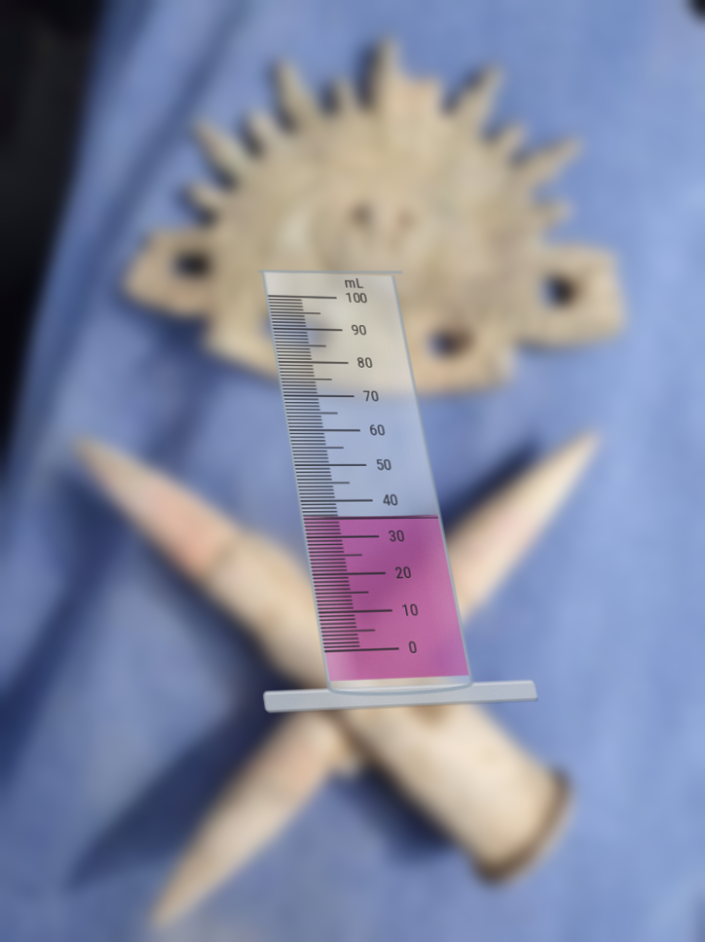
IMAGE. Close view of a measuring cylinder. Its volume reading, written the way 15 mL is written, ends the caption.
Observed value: 35 mL
